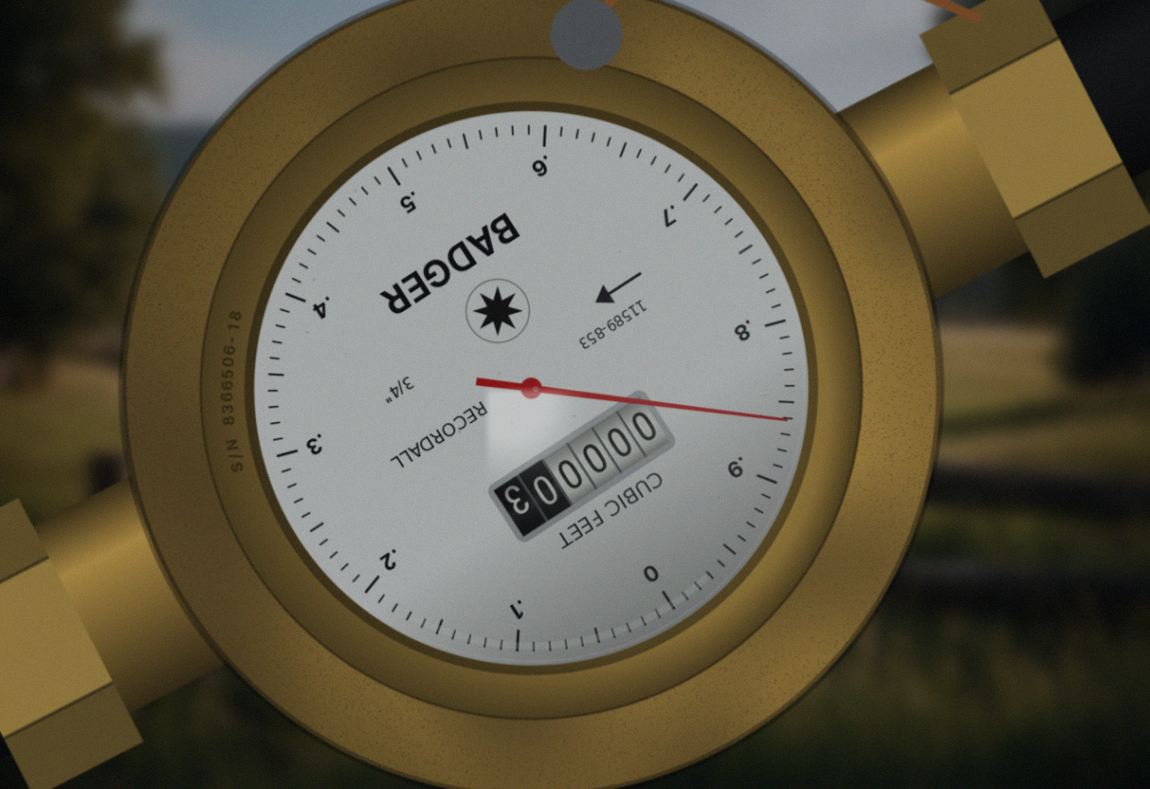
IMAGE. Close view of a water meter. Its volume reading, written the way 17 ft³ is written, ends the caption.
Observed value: 2.86 ft³
